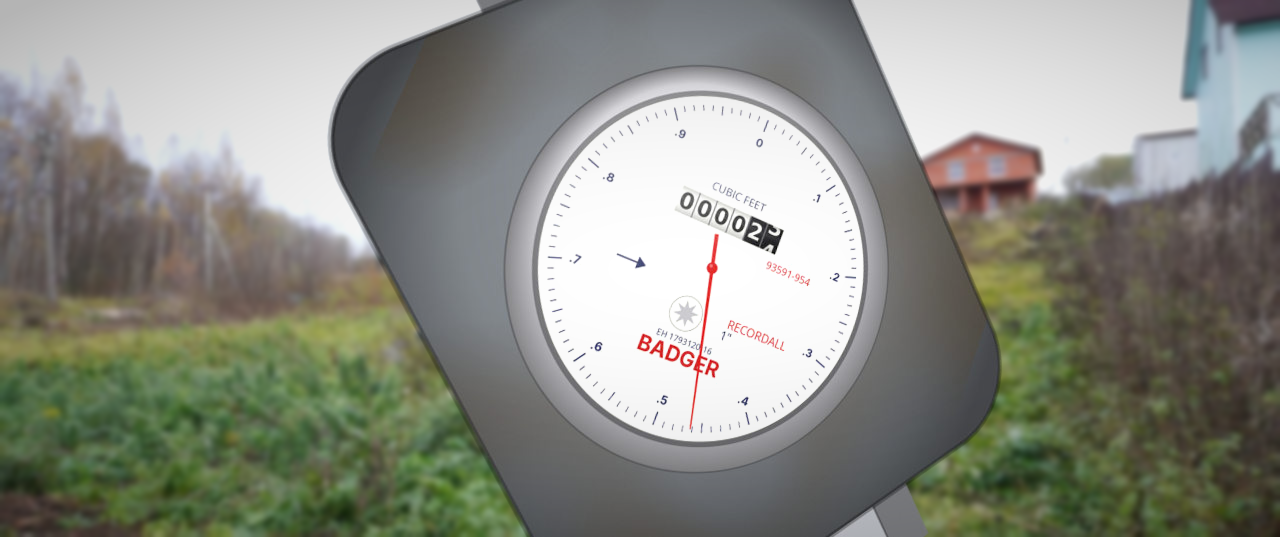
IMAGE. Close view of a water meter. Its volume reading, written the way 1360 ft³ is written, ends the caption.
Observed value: 23.46 ft³
